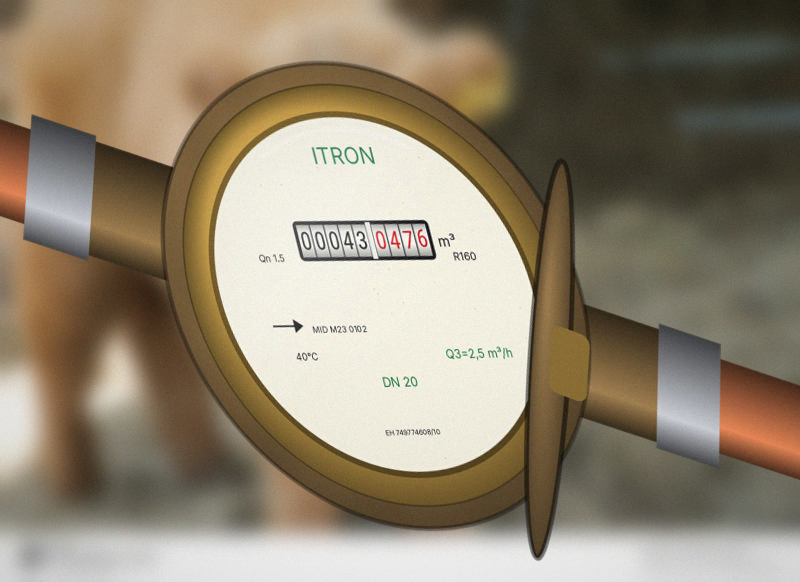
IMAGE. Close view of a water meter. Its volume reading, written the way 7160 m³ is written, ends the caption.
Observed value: 43.0476 m³
